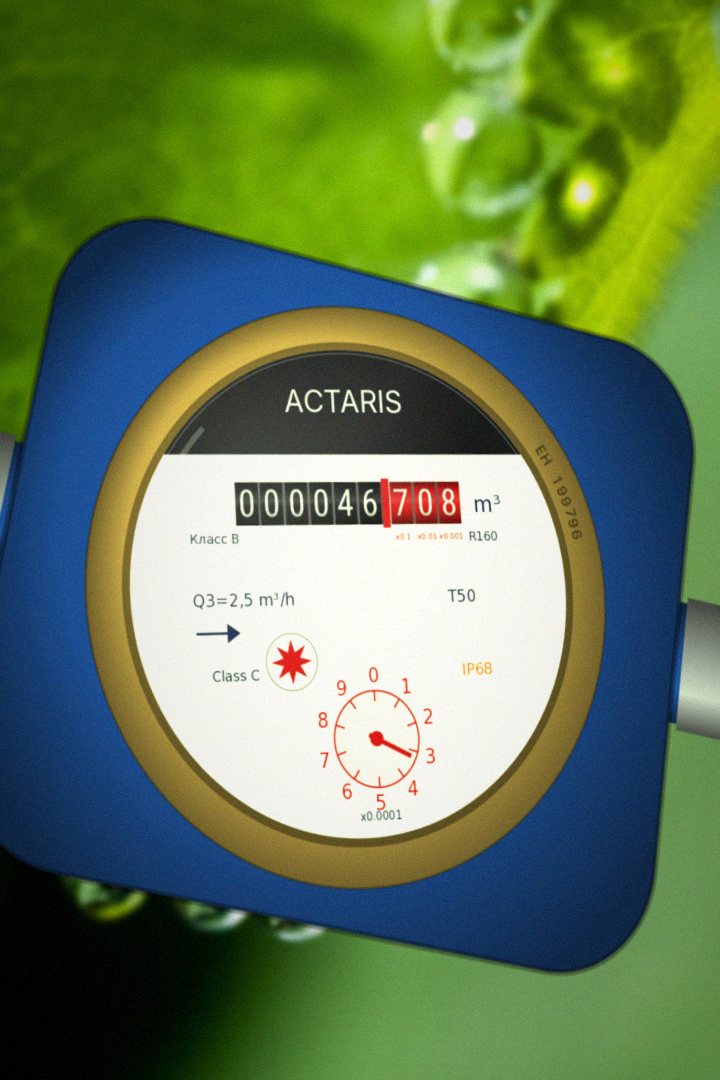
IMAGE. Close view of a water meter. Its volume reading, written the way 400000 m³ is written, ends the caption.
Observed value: 46.7083 m³
